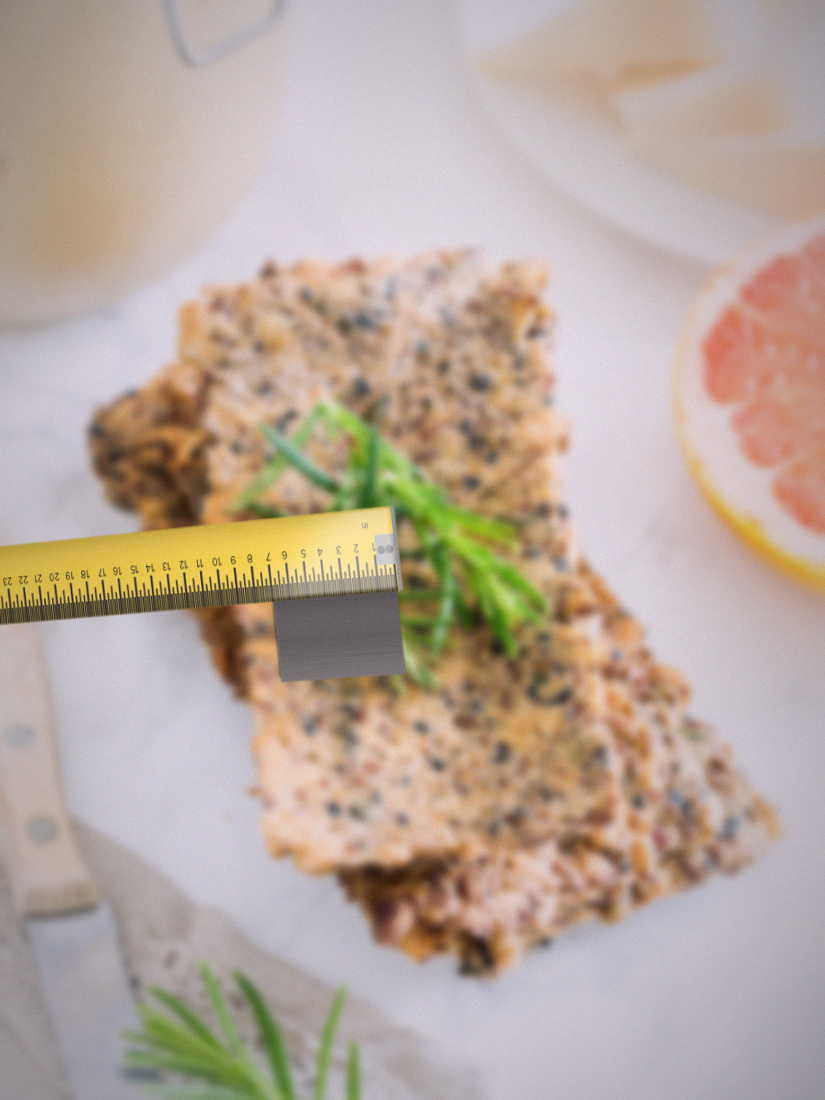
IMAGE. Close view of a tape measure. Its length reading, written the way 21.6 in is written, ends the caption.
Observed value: 7 in
